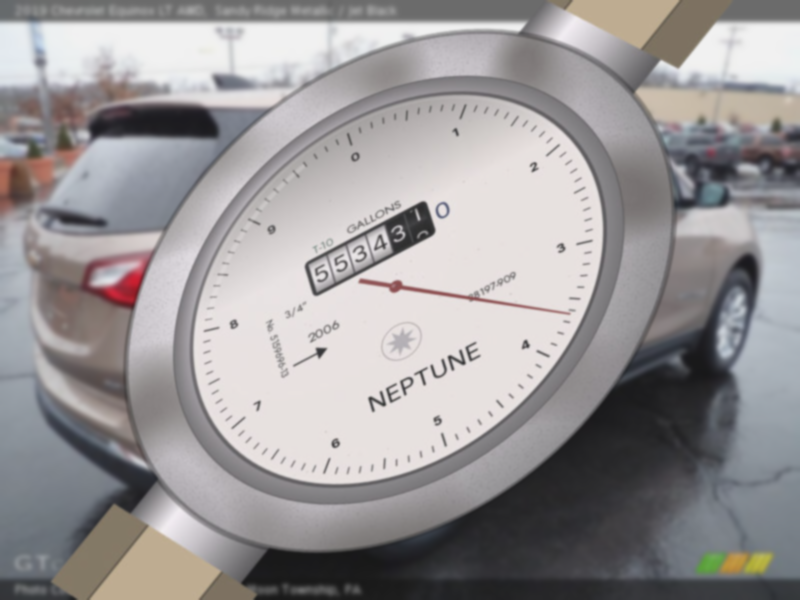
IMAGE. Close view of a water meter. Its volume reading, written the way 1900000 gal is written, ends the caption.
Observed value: 5534313.6 gal
